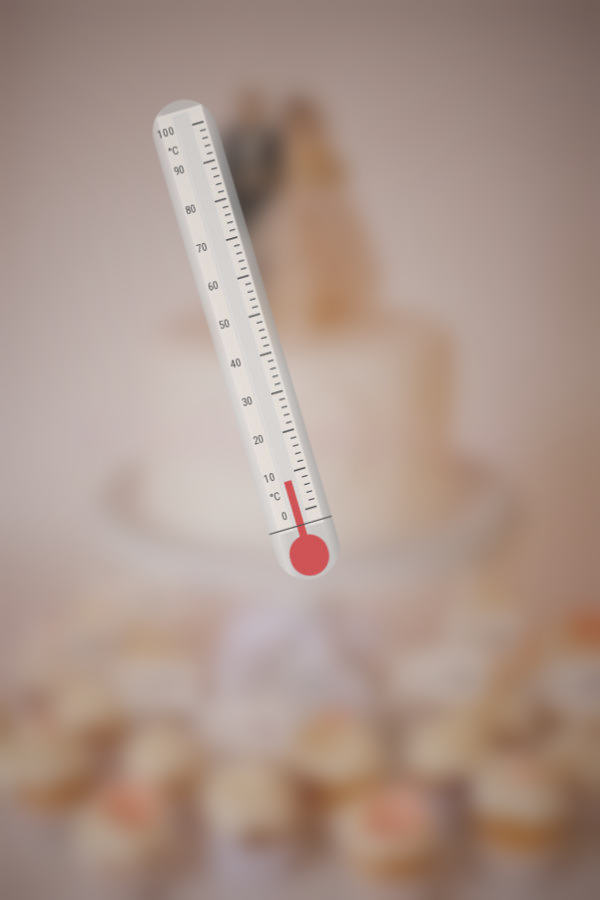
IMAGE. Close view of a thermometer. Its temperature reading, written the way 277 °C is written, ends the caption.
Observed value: 8 °C
